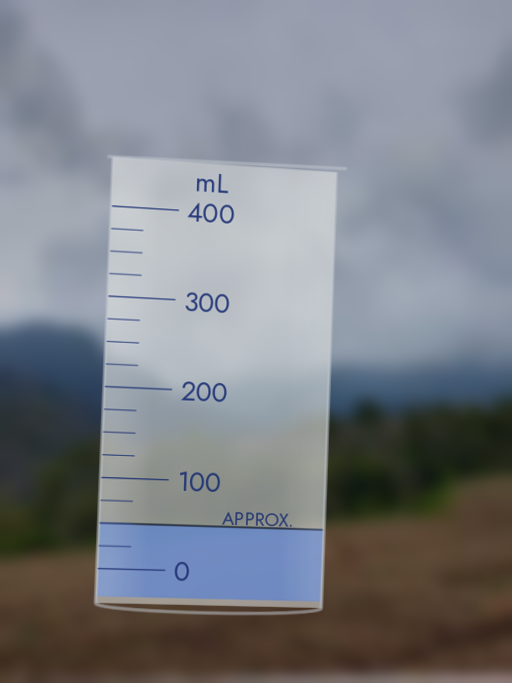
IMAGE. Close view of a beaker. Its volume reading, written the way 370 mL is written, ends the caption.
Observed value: 50 mL
